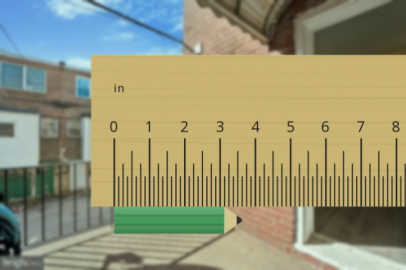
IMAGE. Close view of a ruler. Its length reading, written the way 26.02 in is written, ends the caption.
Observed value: 3.625 in
